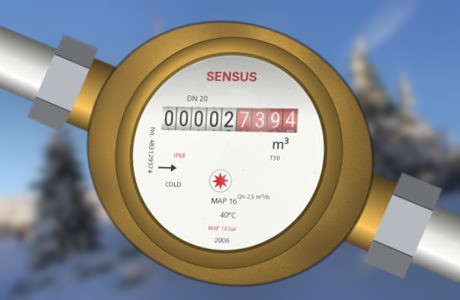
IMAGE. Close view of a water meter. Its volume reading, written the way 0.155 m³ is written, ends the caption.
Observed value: 2.7394 m³
